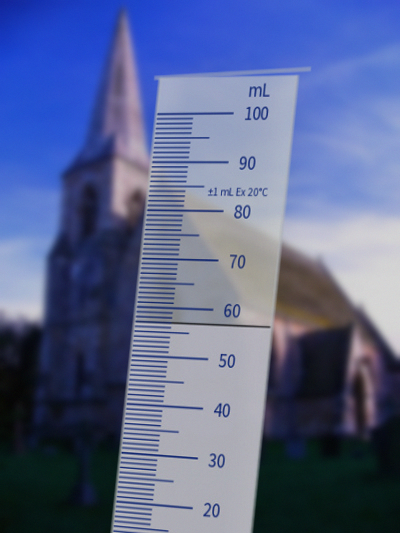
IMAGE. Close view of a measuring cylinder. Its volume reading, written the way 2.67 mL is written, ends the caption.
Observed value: 57 mL
